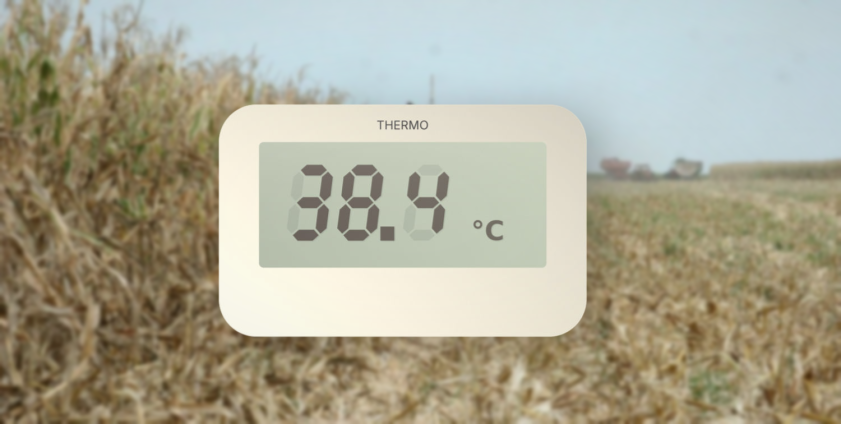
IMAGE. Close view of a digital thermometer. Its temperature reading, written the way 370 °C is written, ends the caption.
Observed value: 38.4 °C
